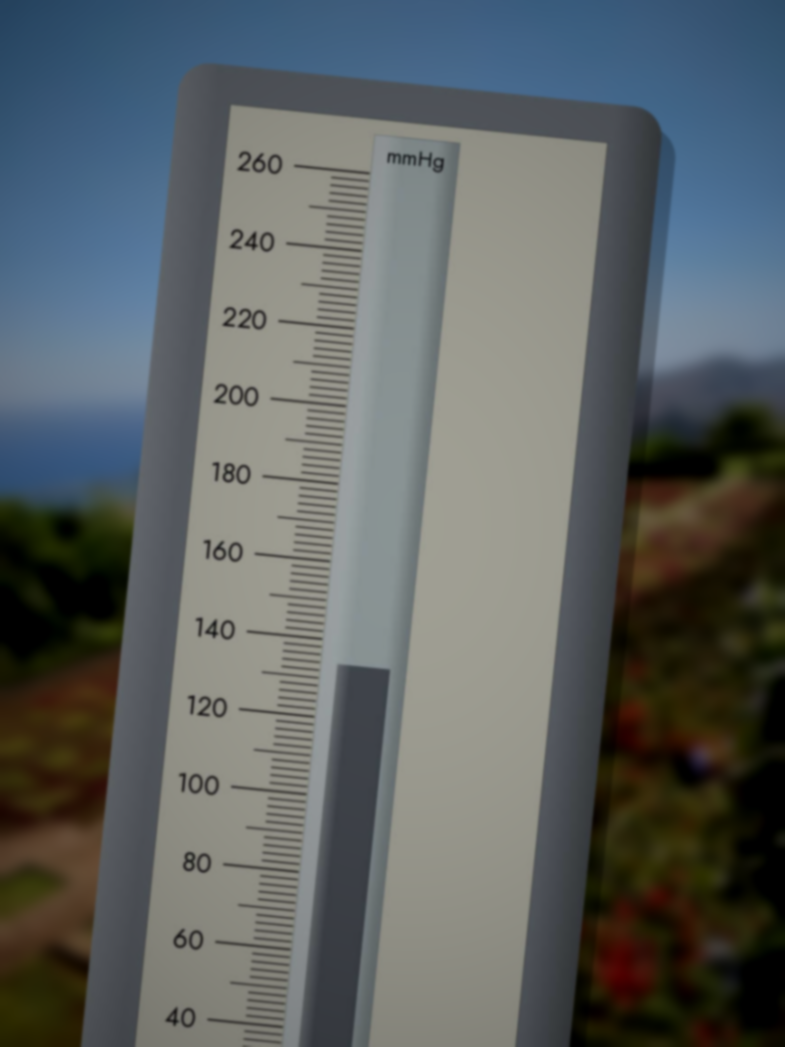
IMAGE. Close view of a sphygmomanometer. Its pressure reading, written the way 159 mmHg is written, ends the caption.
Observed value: 134 mmHg
